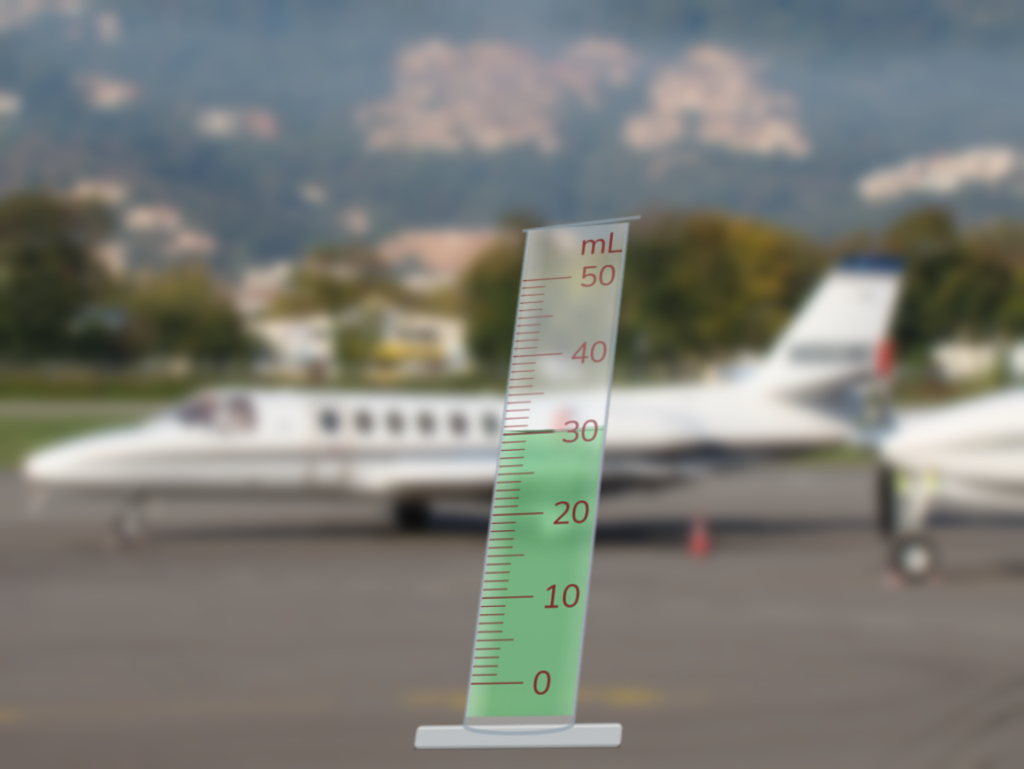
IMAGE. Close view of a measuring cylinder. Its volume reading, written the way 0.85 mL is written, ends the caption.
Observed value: 30 mL
